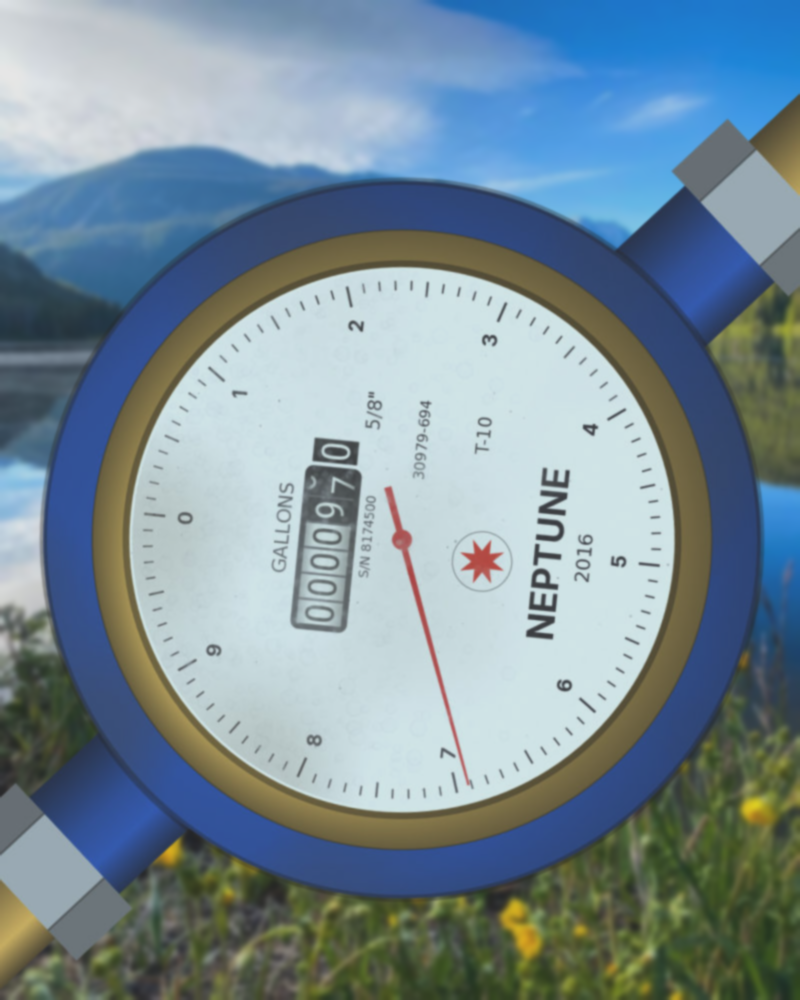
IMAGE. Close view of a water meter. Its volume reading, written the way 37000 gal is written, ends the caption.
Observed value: 966.9 gal
